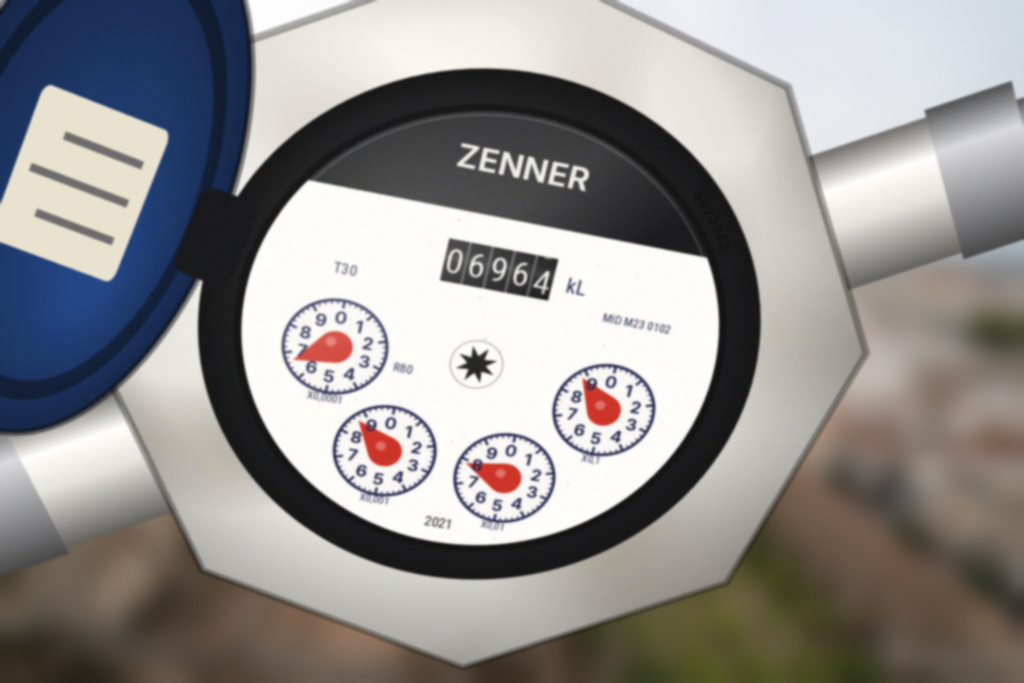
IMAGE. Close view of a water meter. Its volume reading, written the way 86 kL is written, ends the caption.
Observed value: 6963.8786 kL
